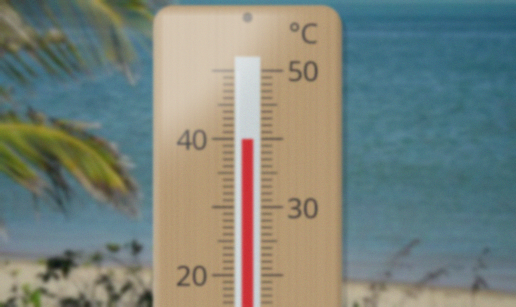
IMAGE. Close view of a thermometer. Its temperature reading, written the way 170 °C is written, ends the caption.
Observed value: 40 °C
